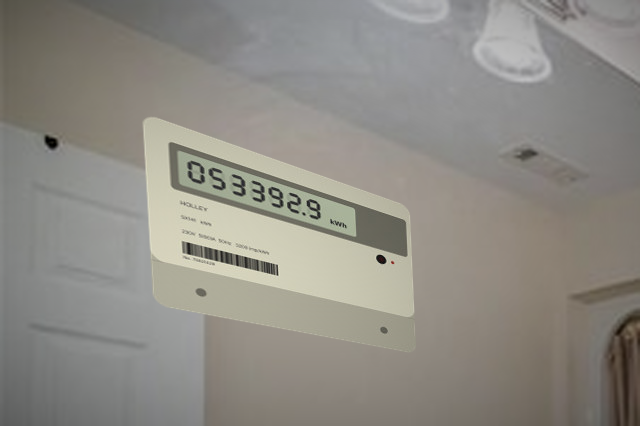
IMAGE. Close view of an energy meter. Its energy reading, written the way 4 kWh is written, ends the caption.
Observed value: 53392.9 kWh
